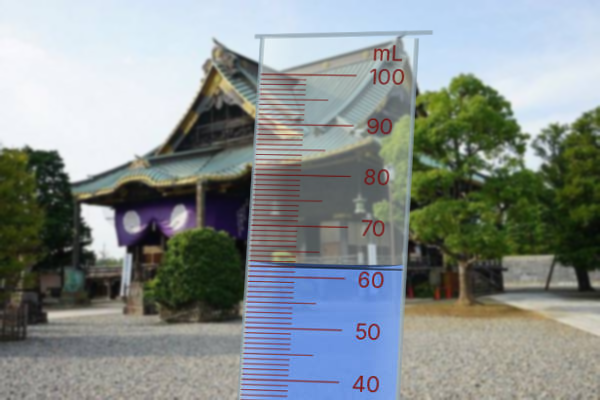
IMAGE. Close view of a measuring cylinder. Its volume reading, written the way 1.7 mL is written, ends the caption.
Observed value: 62 mL
